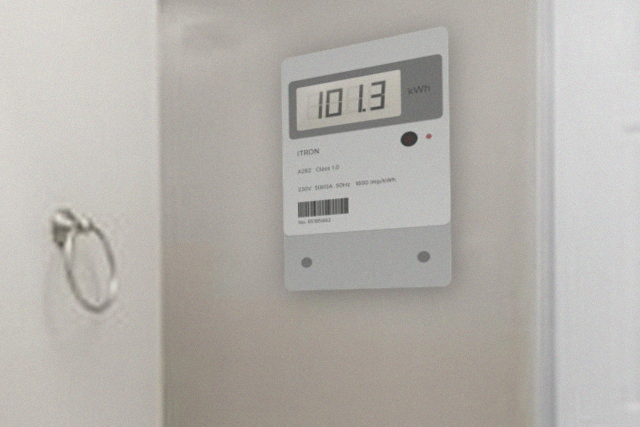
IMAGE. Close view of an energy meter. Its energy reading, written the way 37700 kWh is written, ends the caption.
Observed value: 101.3 kWh
